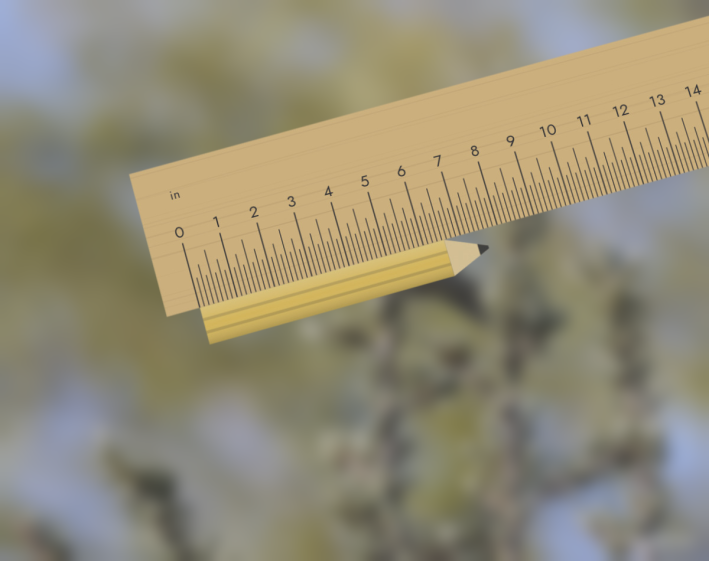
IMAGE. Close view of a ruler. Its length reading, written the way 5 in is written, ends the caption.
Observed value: 7.625 in
